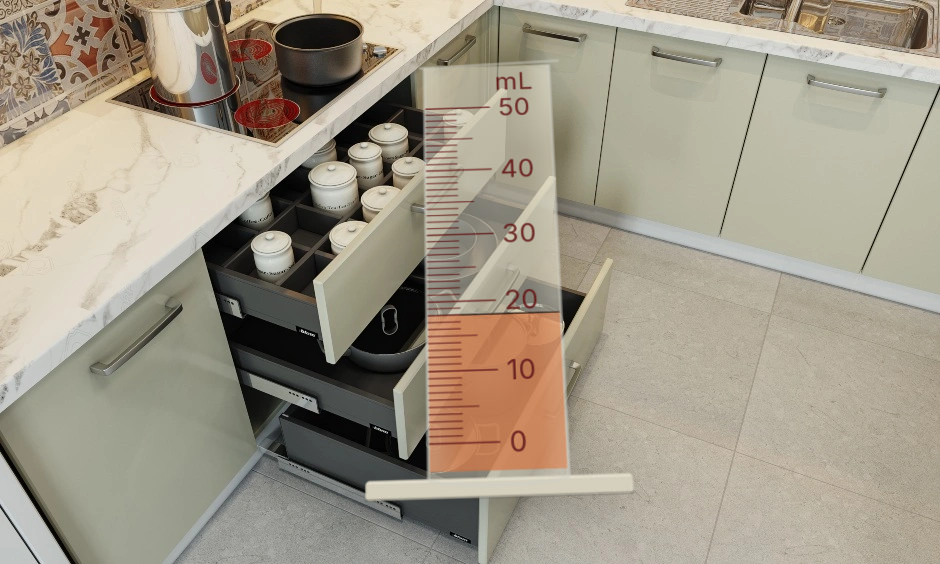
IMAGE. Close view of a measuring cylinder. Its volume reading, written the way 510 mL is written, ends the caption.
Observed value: 18 mL
